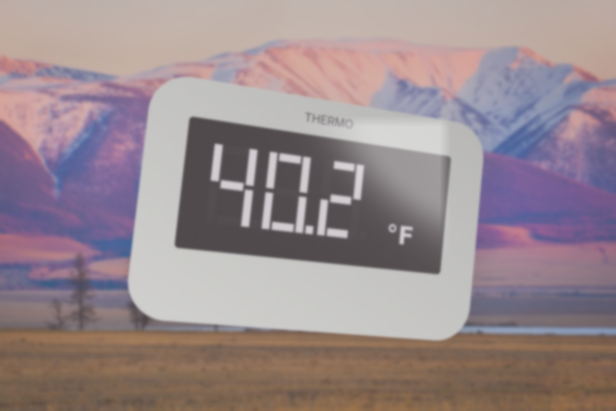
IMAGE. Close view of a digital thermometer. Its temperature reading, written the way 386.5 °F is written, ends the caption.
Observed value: 40.2 °F
